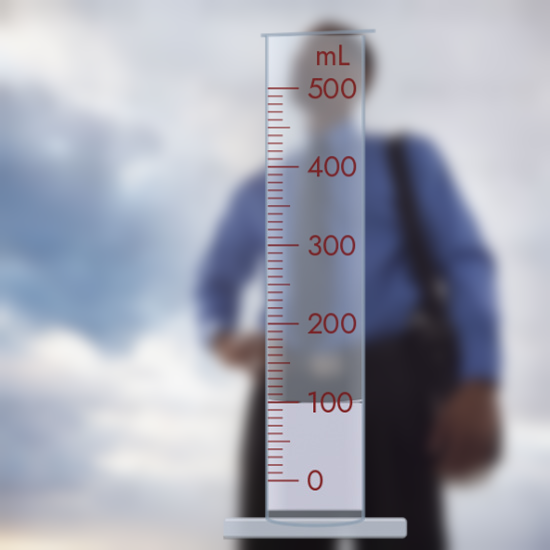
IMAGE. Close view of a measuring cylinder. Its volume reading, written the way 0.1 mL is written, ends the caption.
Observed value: 100 mL
